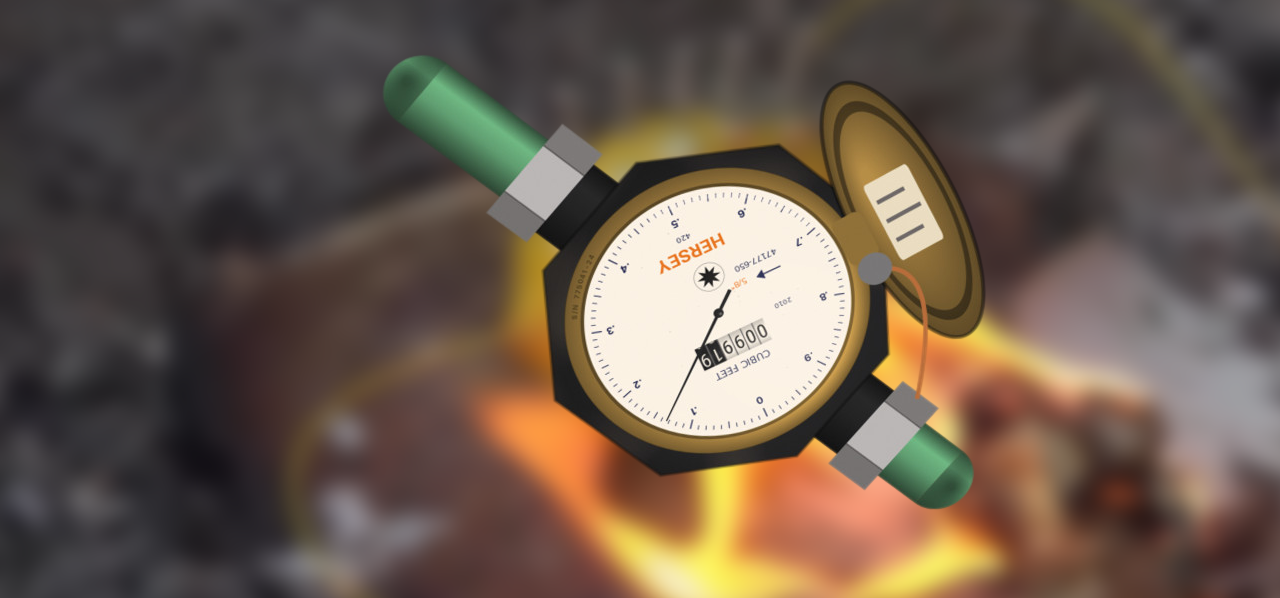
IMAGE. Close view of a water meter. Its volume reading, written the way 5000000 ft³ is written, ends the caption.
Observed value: 9919.13 ft³
